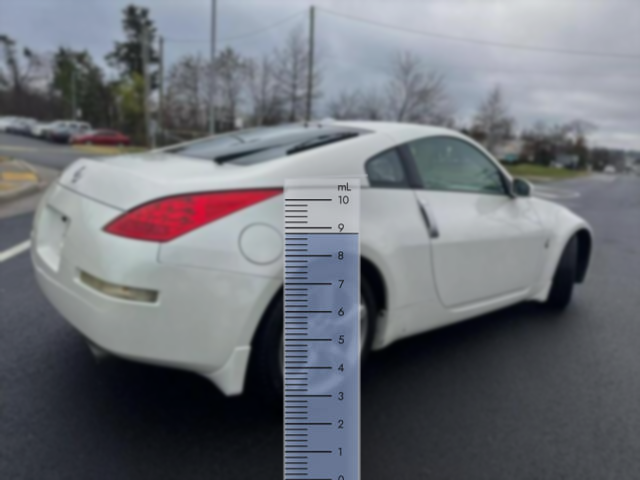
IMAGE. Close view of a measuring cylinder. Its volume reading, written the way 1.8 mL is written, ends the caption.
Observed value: 8.8 mL
